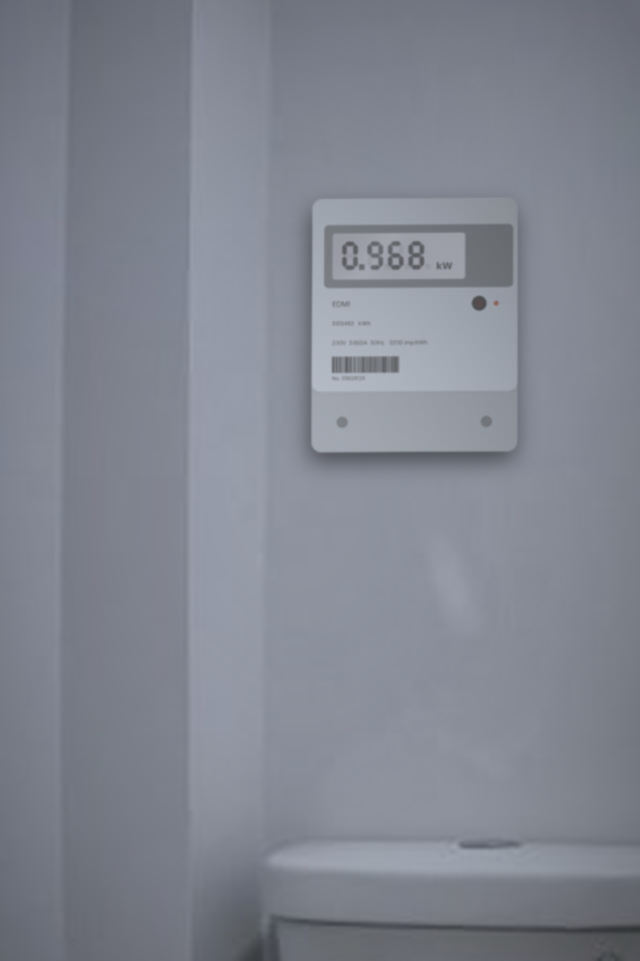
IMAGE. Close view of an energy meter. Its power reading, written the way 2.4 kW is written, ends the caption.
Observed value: 0.968 kW
